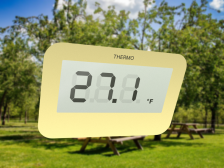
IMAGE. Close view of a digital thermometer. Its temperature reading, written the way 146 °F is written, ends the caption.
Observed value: 27.1 °F
